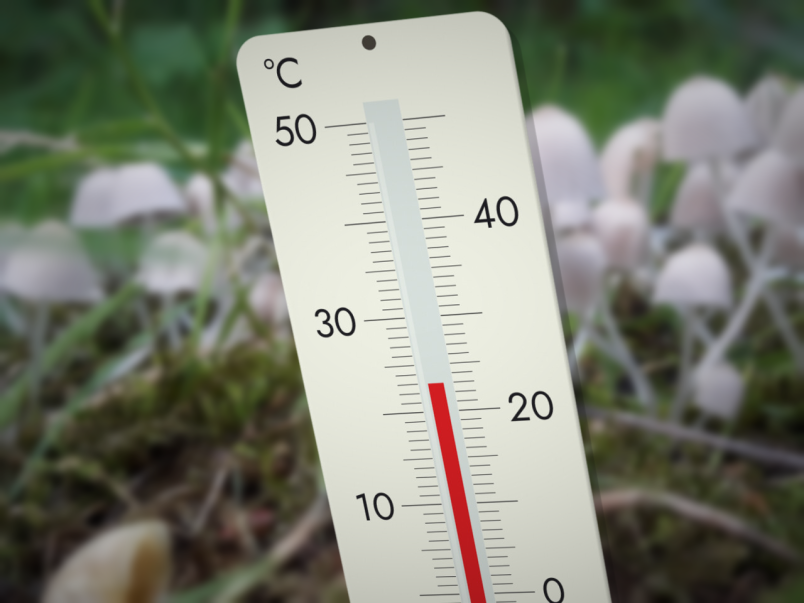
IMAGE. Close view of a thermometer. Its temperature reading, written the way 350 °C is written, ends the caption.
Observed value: 23 °C
